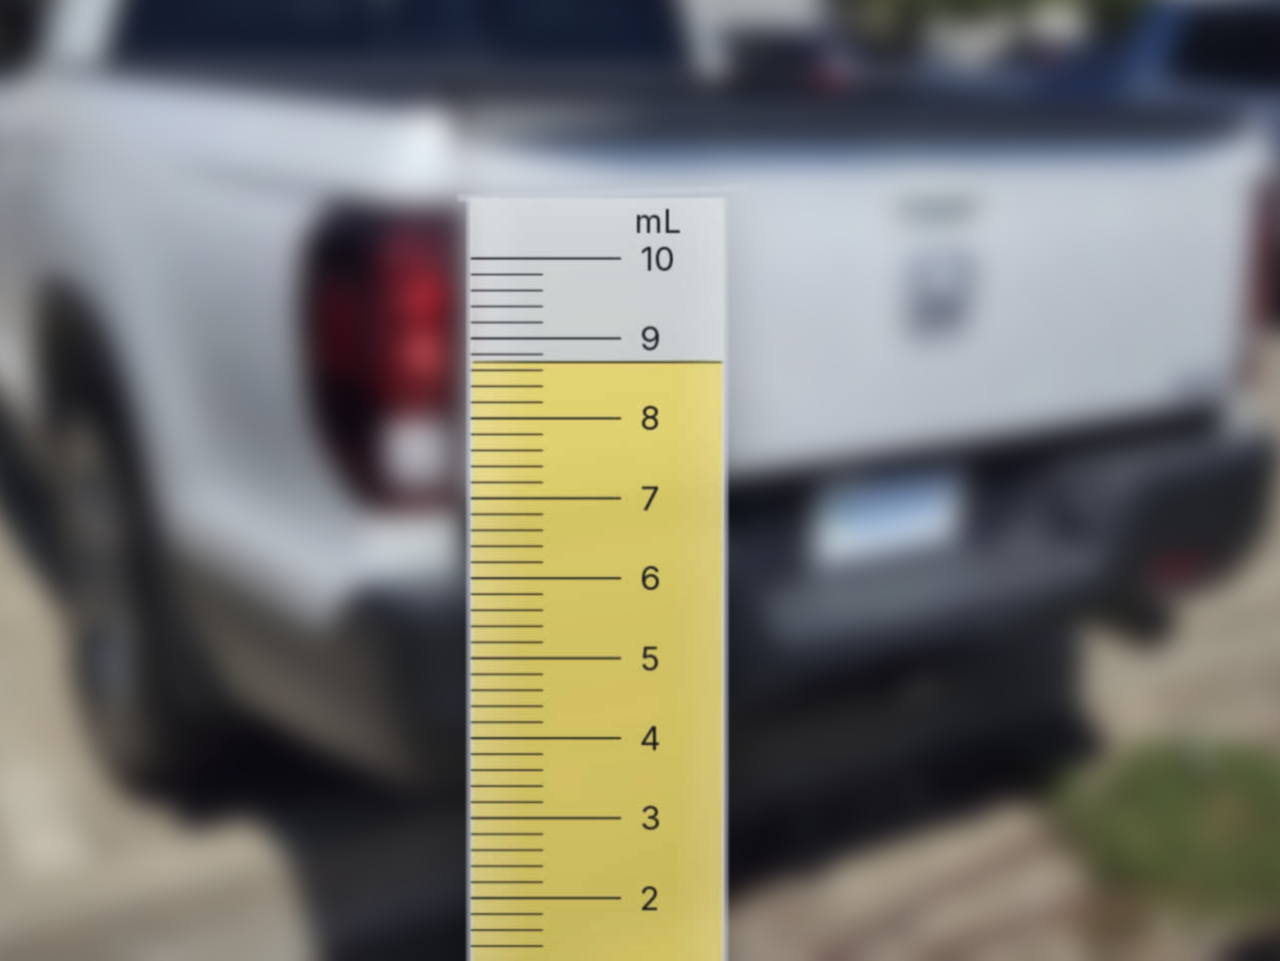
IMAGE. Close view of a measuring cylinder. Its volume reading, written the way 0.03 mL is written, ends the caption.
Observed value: 8.7 mL
